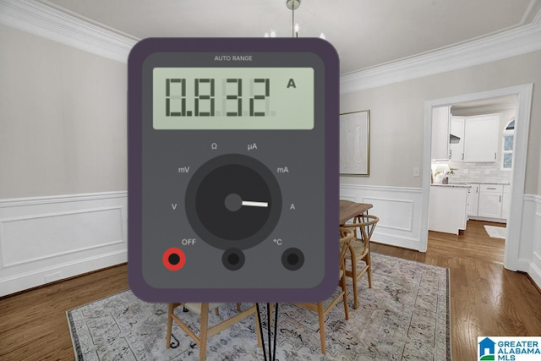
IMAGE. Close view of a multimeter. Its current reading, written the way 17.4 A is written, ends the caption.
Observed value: 0.832 A
